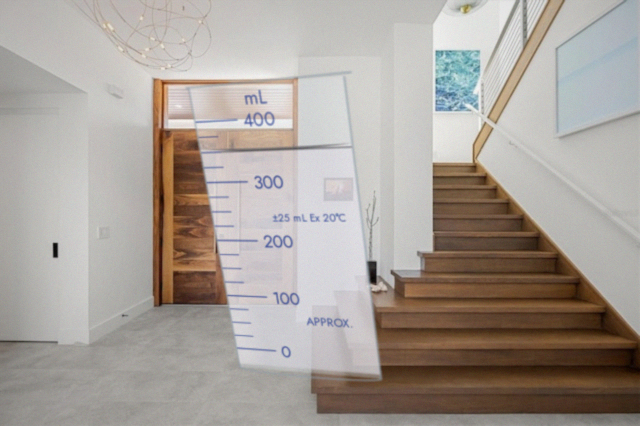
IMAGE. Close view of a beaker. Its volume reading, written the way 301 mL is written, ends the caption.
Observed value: 350 mL
